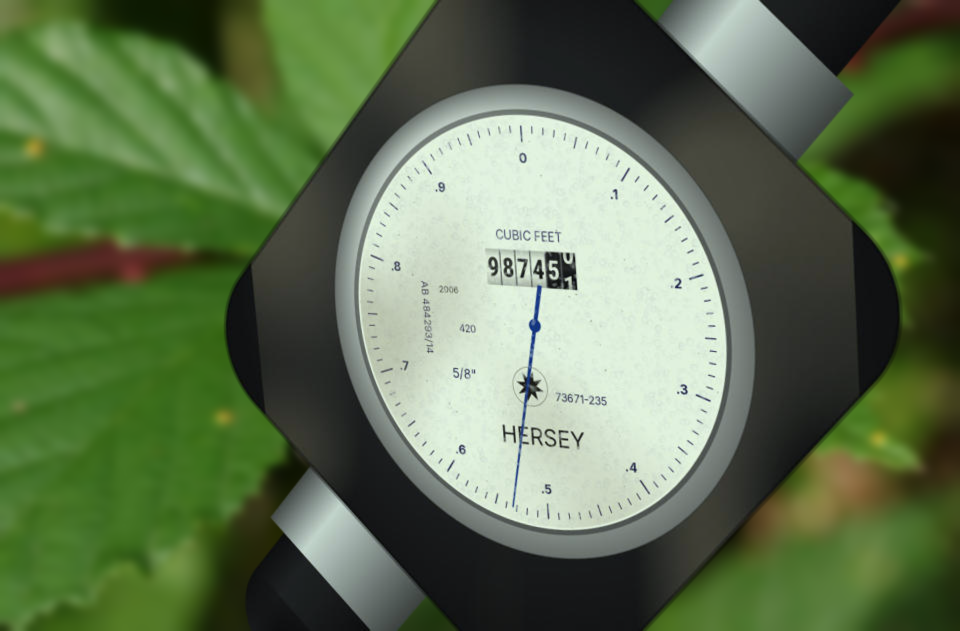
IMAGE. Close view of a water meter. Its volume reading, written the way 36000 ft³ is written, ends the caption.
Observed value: 987450.53 ft³
